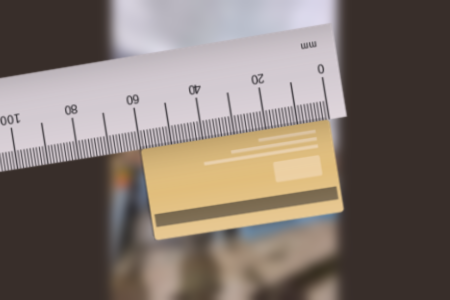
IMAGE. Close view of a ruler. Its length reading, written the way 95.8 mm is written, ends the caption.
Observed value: 60 mm
